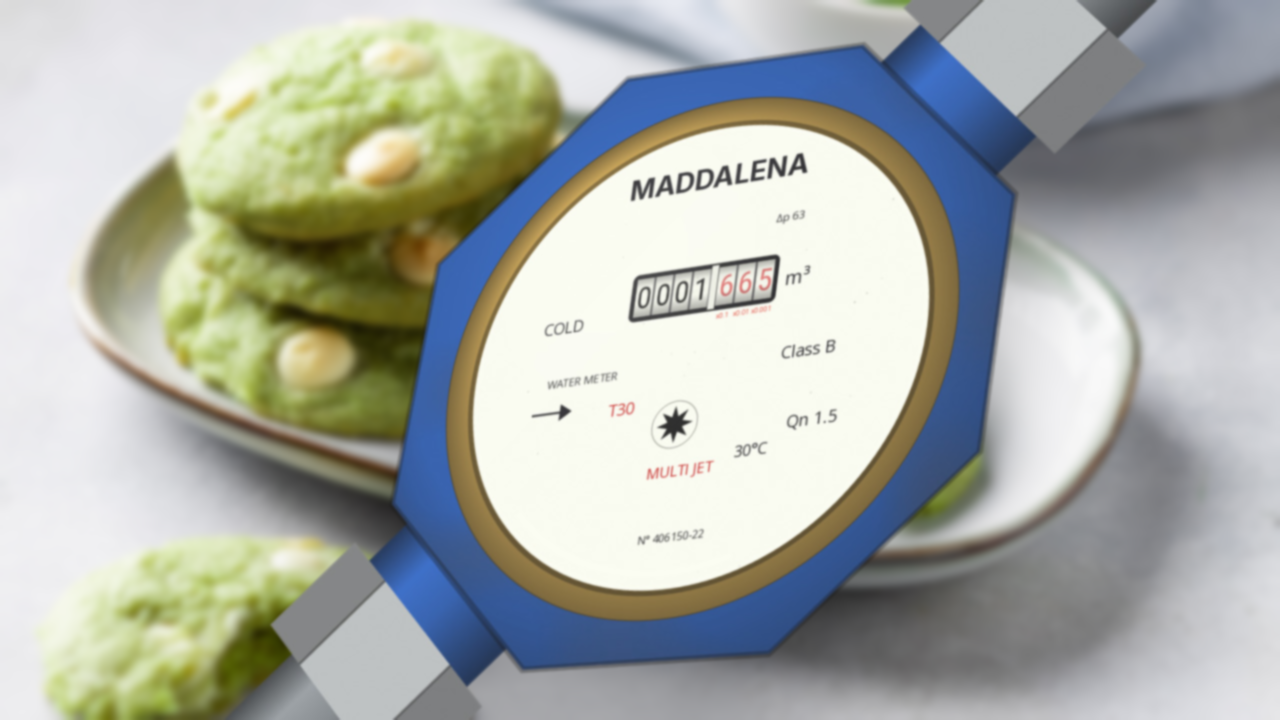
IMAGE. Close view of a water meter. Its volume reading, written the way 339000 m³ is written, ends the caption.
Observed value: 1.665 m³
